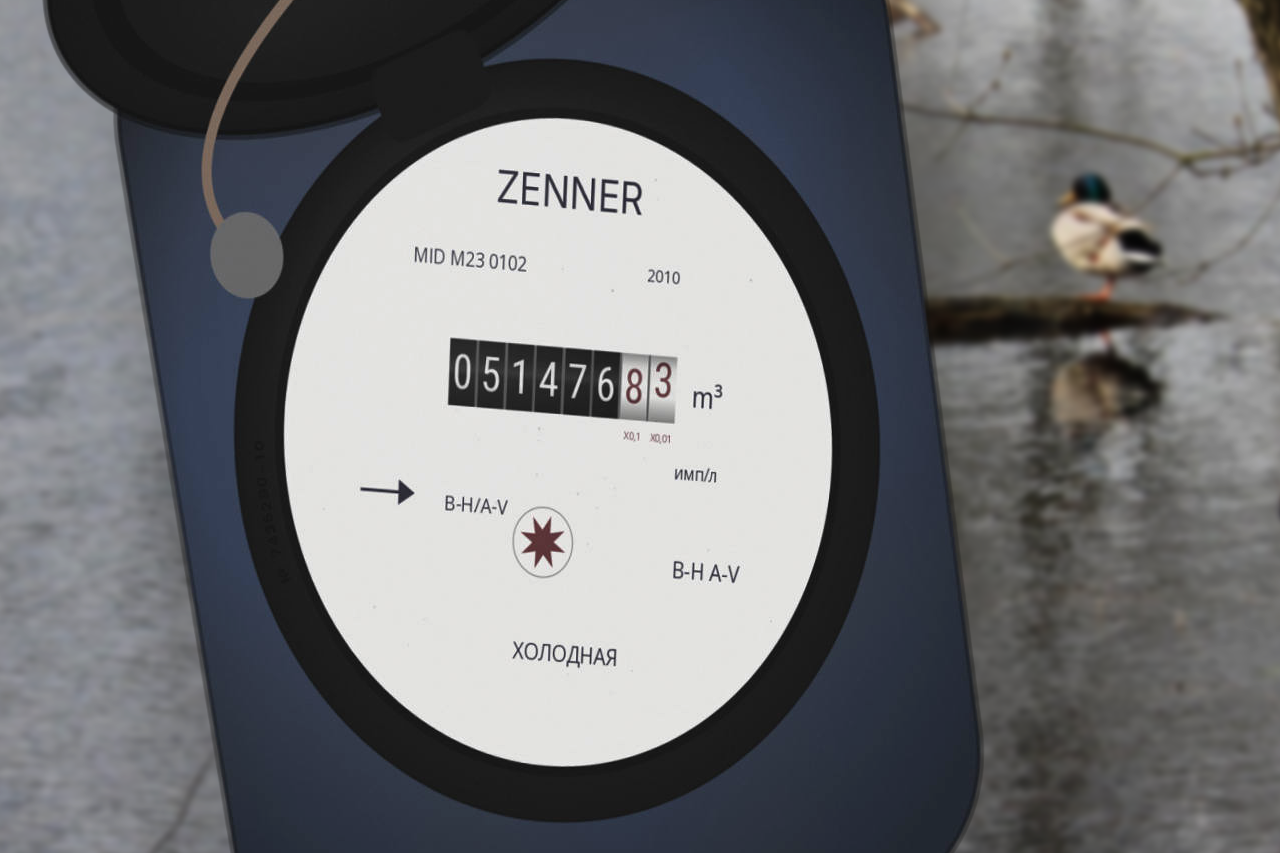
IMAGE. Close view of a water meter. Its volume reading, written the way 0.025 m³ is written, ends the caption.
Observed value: 51476.83 m³
